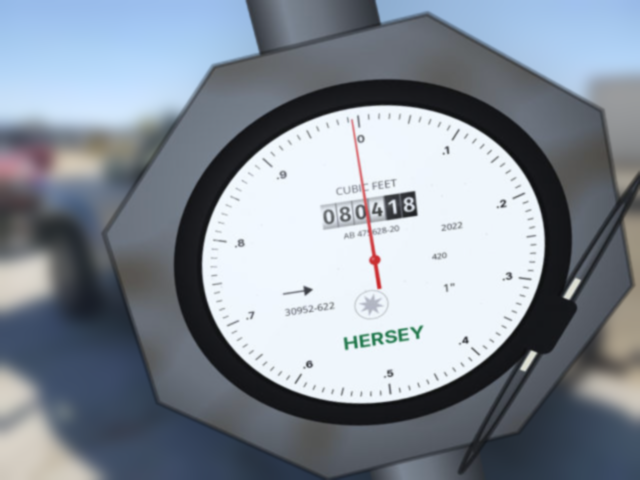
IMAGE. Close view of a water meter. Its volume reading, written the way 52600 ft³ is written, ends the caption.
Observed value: 80417.99 ft³
